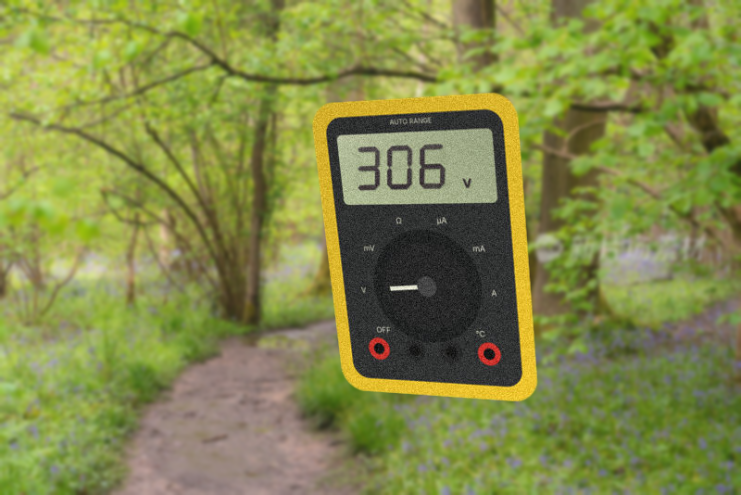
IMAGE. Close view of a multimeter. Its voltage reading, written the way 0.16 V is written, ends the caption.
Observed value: 306 V
